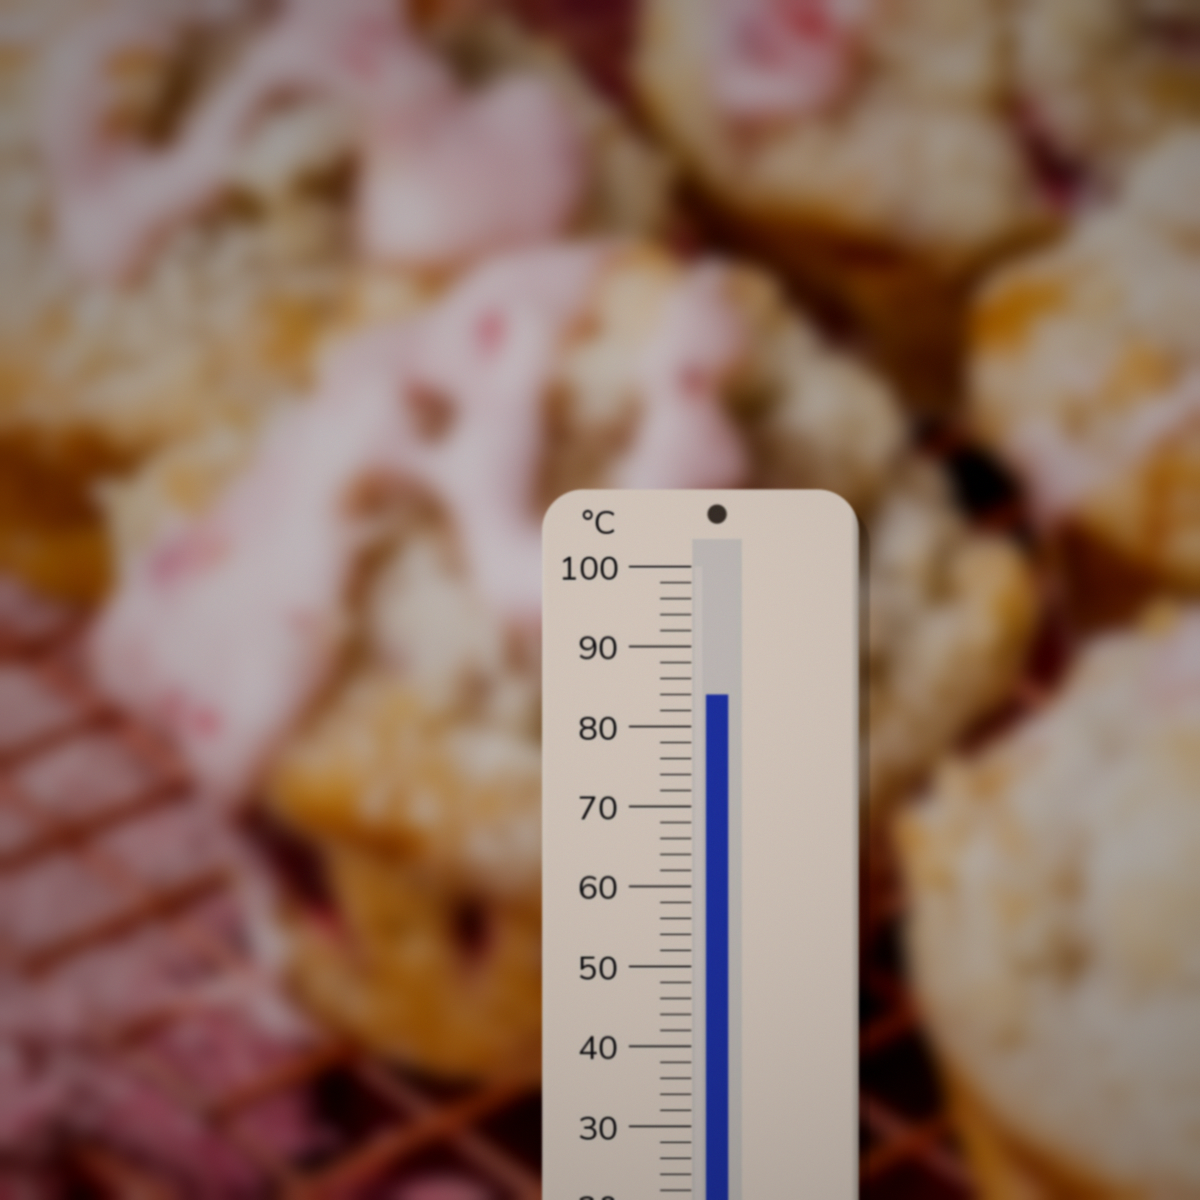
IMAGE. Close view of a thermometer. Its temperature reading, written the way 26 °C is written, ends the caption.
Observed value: 84 °C
